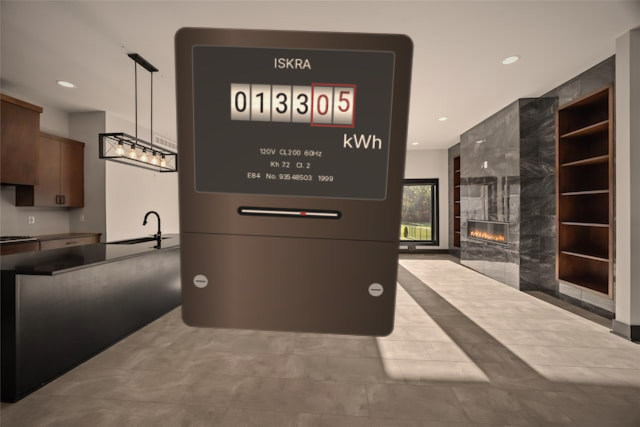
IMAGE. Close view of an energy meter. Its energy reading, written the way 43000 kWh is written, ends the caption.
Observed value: 133.05 kWh
